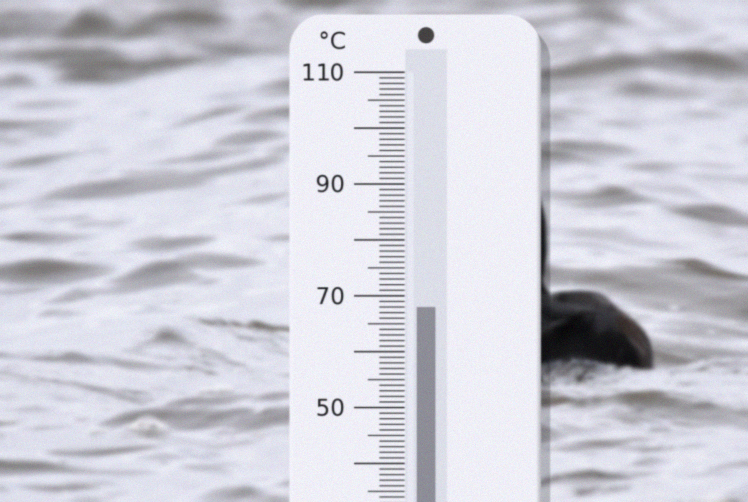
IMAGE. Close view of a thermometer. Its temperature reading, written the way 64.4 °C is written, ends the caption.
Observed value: 68 °C
